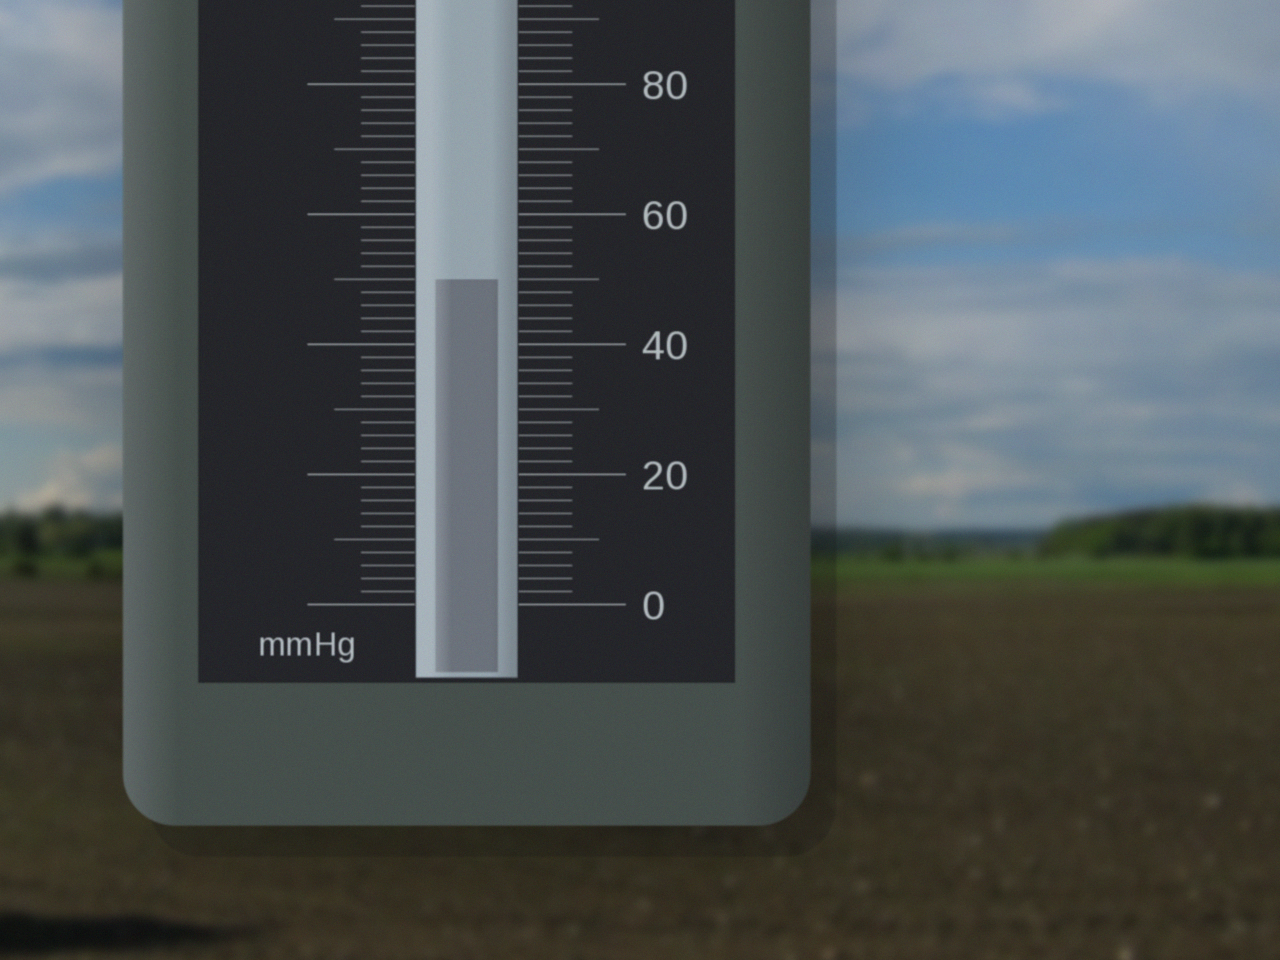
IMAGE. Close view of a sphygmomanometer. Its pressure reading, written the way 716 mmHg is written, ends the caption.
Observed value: 50 mmHg
